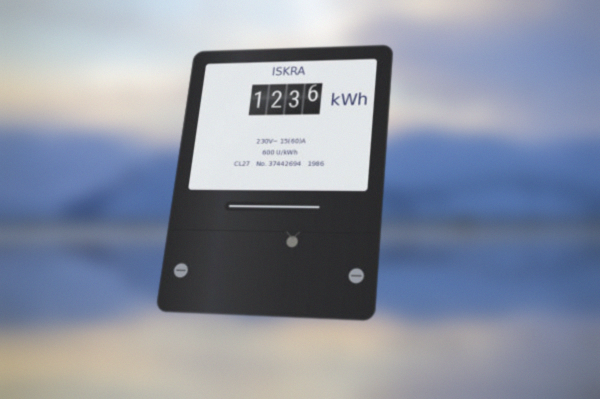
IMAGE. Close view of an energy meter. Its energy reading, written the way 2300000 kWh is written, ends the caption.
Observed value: 1236 kWh
